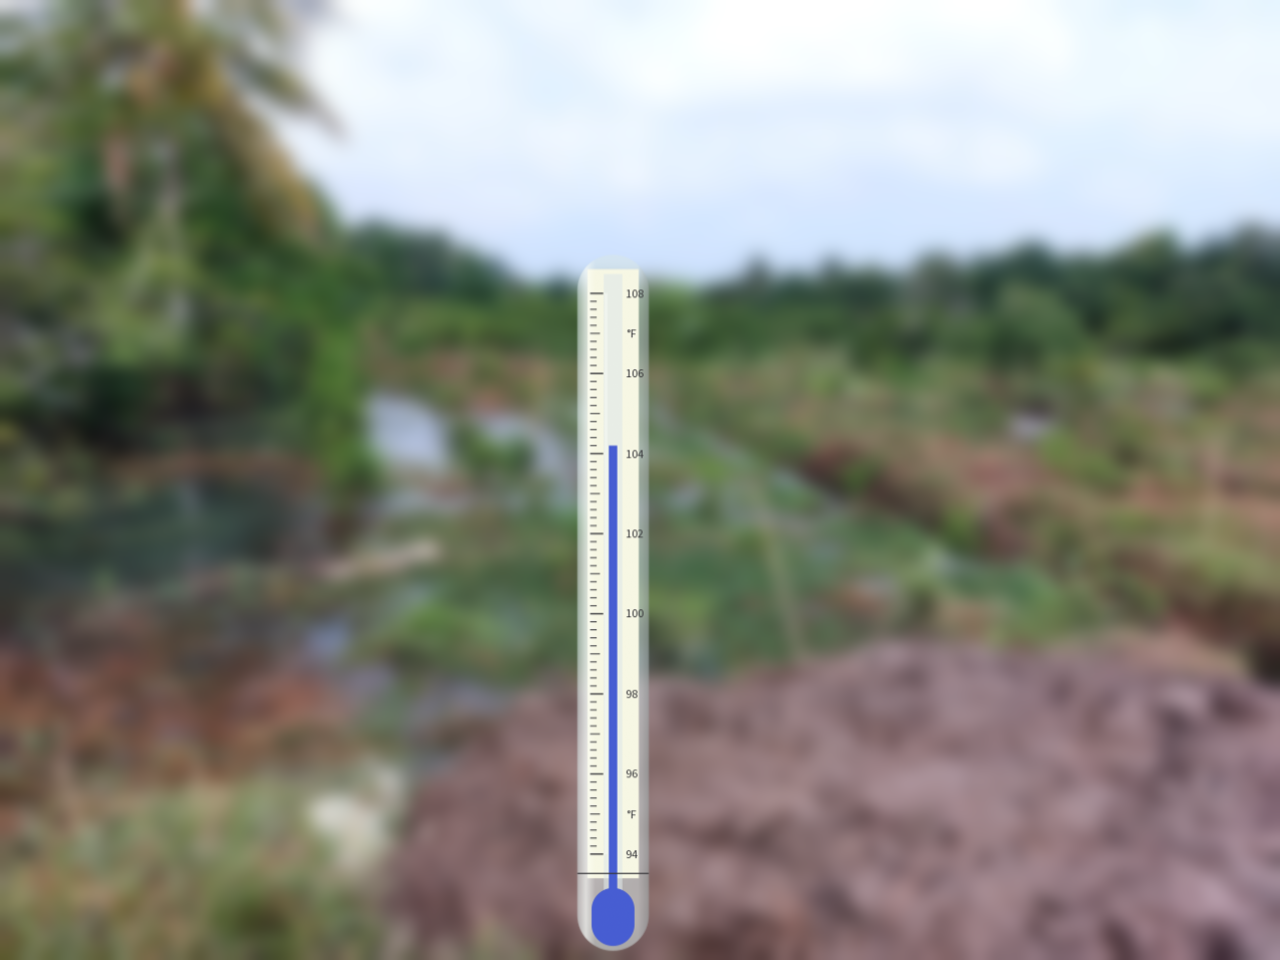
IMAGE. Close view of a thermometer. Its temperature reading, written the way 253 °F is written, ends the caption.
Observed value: 104.2 °F
